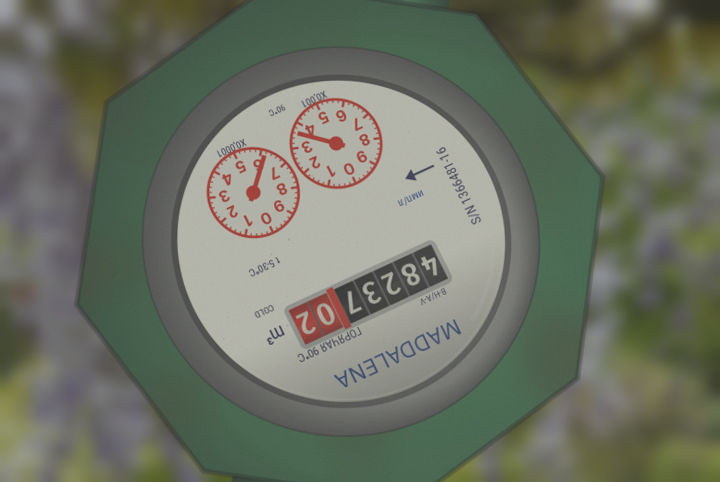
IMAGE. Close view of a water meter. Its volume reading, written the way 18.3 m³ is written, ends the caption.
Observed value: 48237.0236 m³
